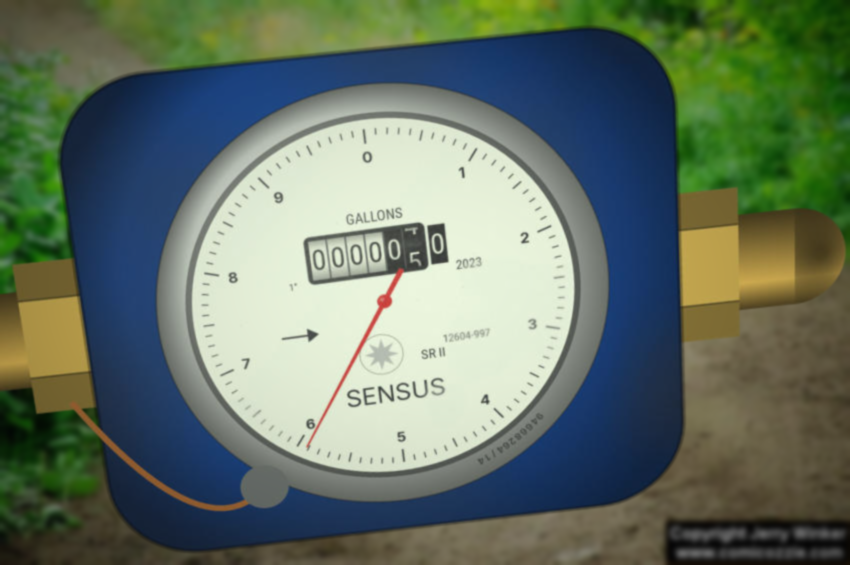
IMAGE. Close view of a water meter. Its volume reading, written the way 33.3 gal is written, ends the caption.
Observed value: 45.9 gal
